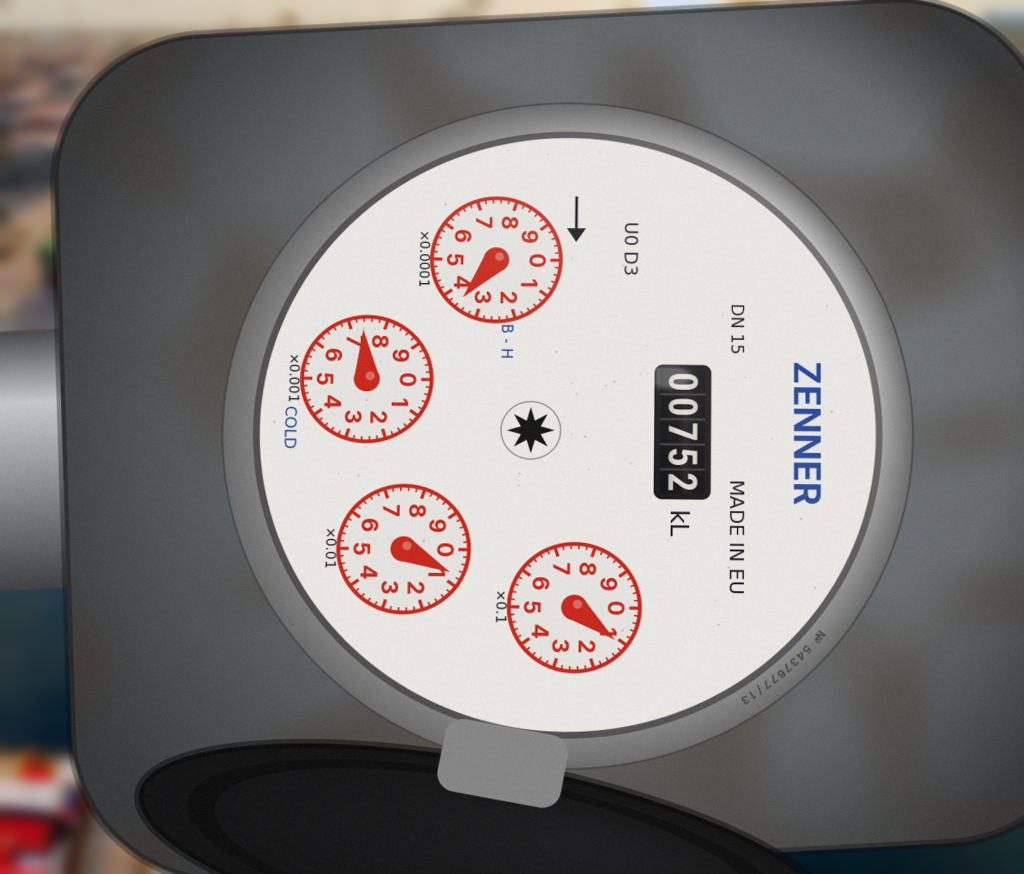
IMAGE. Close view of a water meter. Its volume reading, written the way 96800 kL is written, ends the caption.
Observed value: 752.1073 kL
